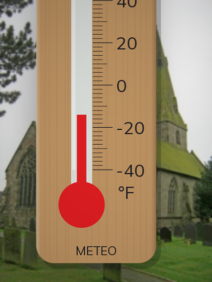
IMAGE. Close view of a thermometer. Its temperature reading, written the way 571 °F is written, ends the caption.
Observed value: -14 °F
